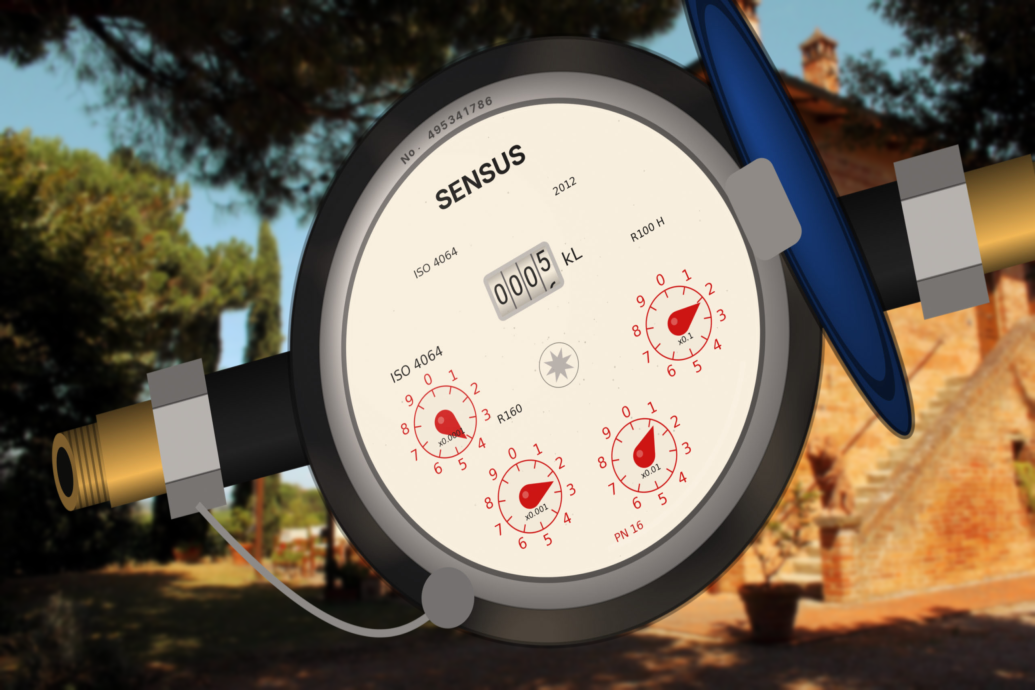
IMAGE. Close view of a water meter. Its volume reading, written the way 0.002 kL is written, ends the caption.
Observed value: 5.2124 kL
